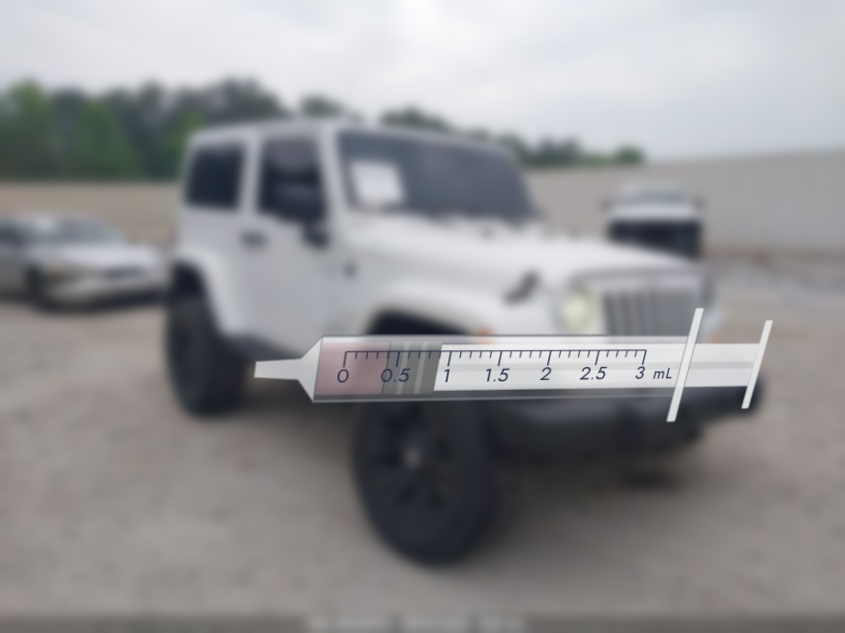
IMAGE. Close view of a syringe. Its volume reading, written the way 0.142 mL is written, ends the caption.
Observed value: 0.4 mL
